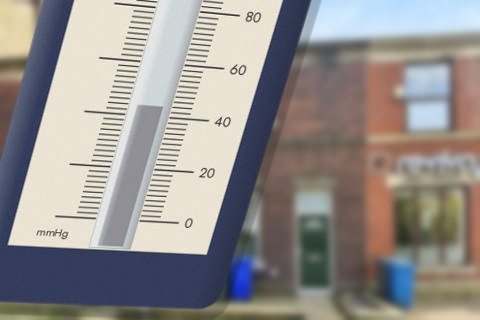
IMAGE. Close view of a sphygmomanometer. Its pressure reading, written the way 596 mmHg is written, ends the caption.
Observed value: 44 mmHg
